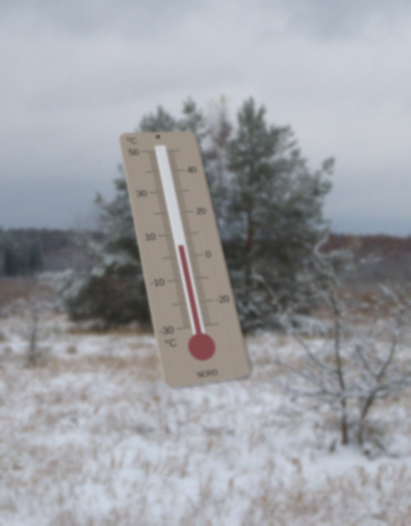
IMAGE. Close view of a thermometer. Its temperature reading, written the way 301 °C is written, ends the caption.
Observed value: 5 °C
